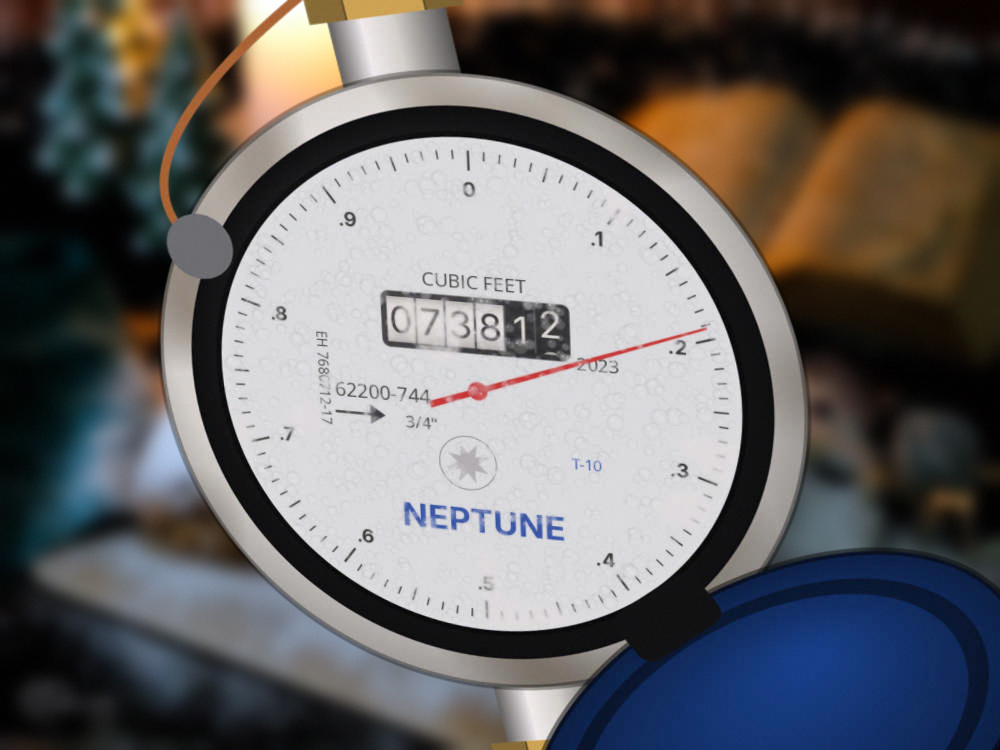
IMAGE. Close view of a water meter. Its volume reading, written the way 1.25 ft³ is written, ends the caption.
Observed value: 73812.19 ft³
